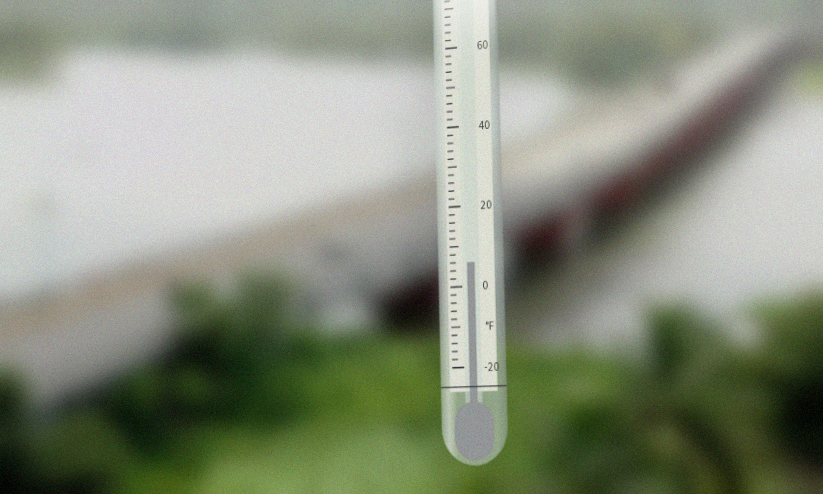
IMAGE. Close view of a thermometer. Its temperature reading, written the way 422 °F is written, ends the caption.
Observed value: 6 °F
